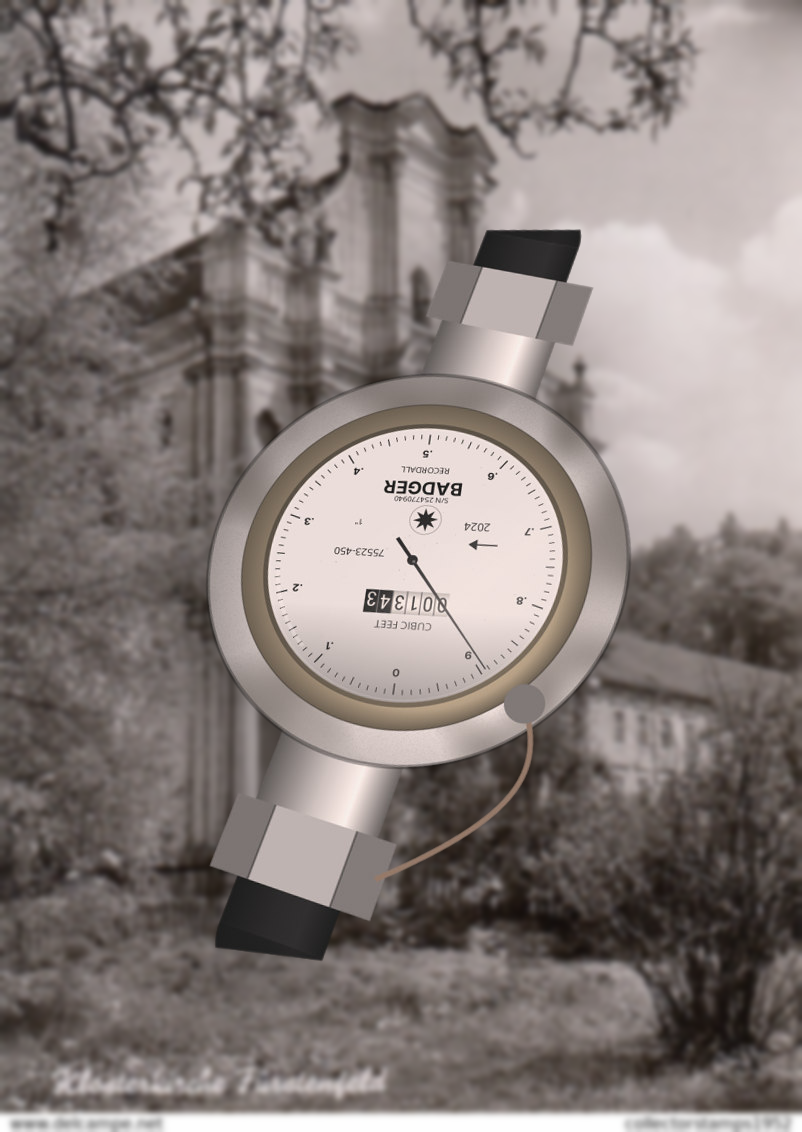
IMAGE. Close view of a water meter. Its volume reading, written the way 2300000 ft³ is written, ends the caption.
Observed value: 1342.89 ft³
